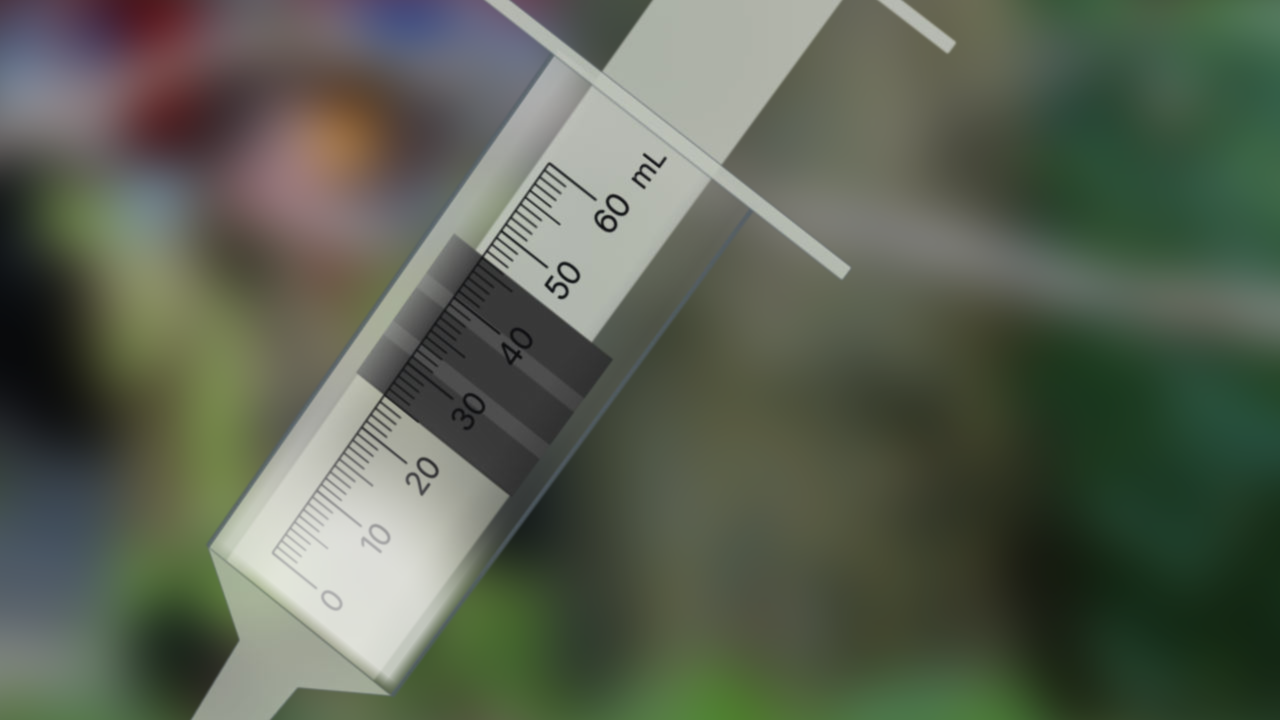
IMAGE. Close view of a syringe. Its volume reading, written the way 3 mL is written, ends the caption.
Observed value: 25 mL
